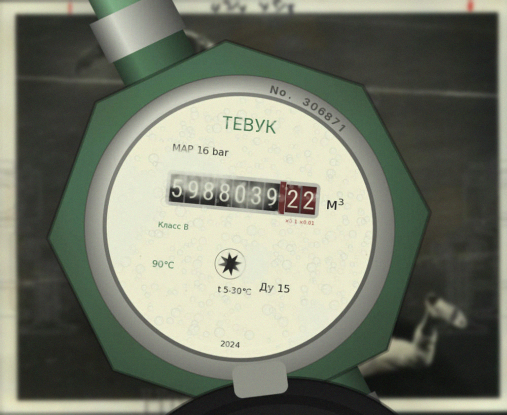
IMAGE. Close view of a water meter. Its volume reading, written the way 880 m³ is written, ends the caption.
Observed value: 5988039.22 m³
